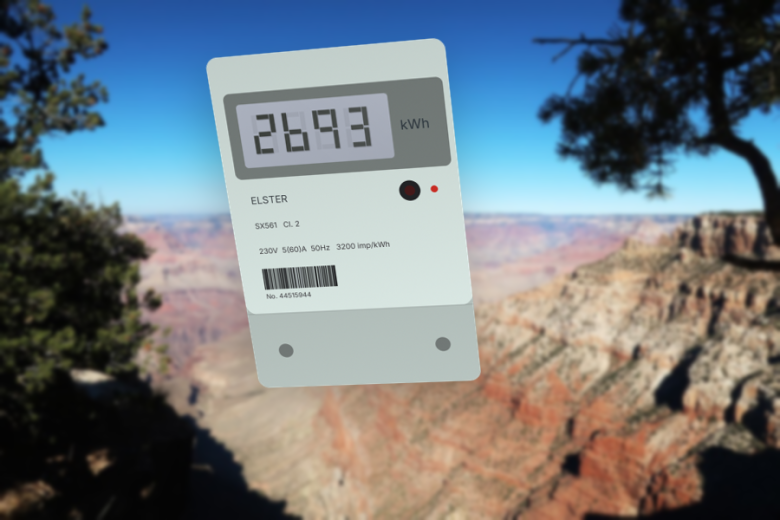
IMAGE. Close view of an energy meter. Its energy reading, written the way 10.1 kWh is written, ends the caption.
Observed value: 2693 kWh
